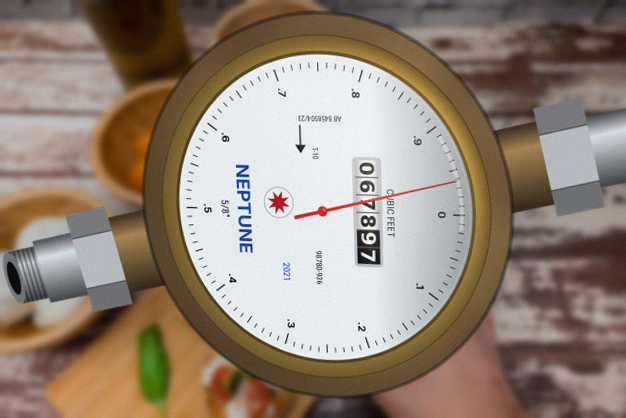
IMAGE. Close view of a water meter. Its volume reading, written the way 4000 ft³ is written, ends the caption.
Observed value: 67896.96 ft³
